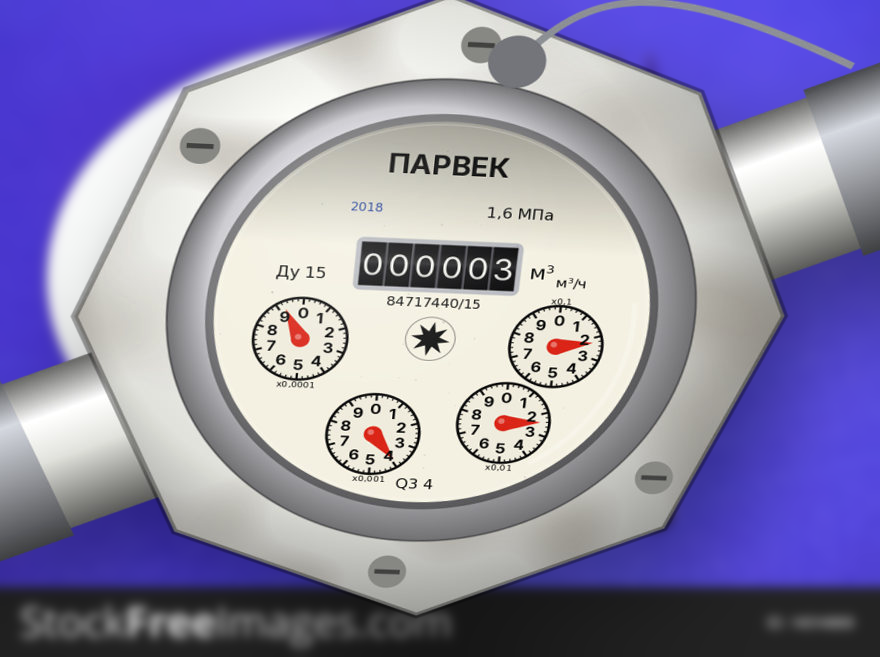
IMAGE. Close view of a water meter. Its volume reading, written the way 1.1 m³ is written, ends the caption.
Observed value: 3.2239 m³
